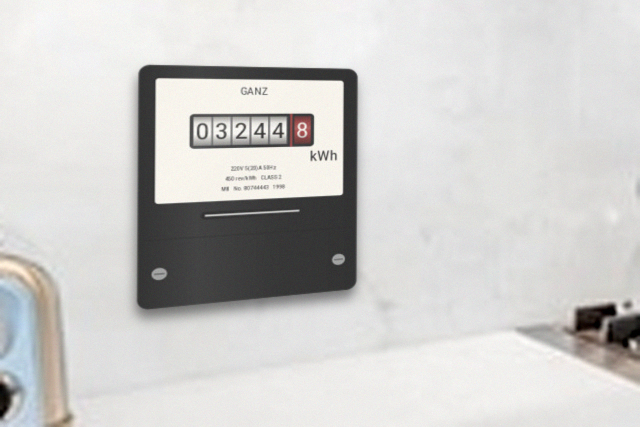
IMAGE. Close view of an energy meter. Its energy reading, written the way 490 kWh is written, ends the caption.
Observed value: 3244.8 kWh
